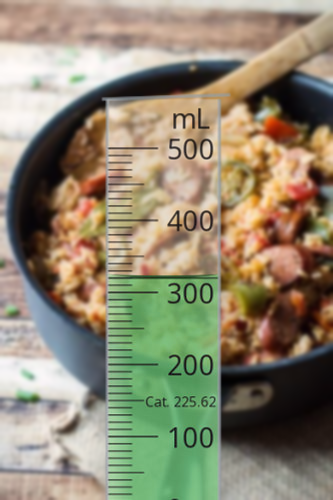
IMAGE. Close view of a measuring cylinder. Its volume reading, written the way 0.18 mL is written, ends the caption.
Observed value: 320 mL
